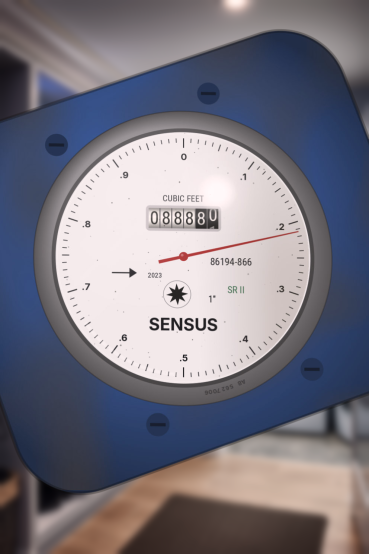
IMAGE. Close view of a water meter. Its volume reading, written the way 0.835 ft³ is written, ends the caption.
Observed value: 88880.21 ft³
